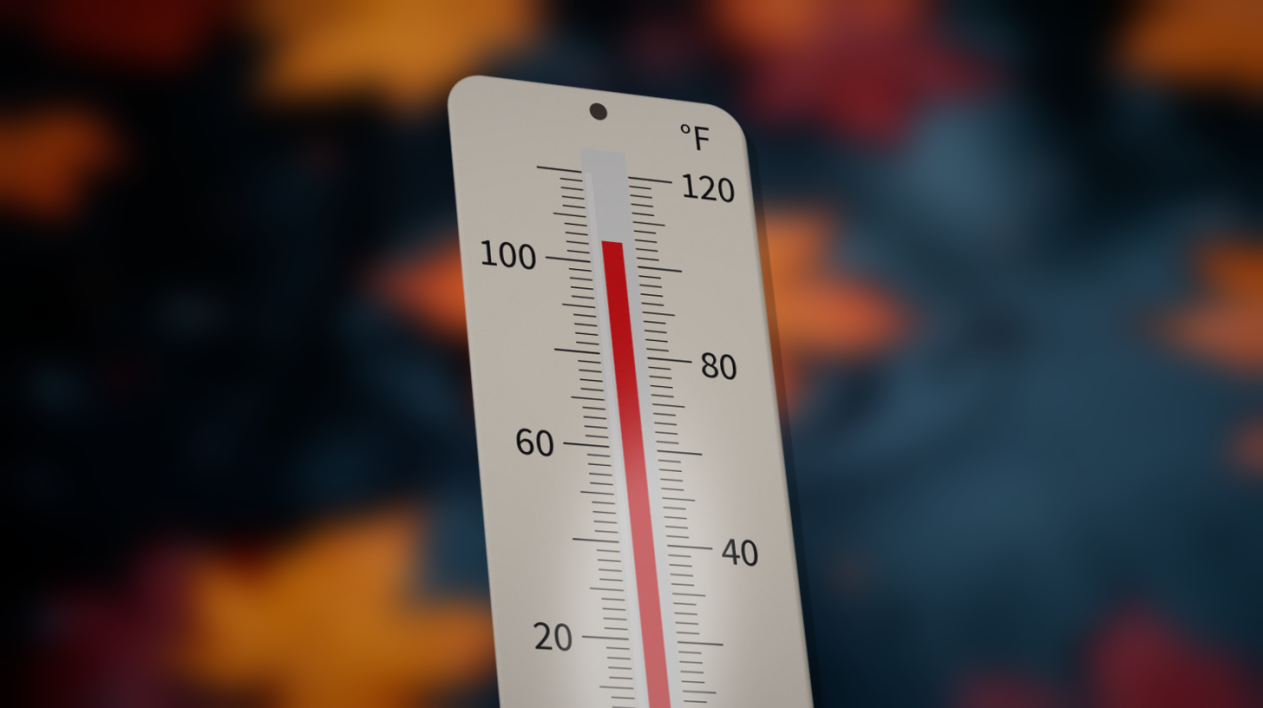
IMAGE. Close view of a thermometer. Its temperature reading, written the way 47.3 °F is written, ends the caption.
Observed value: 105 °F
